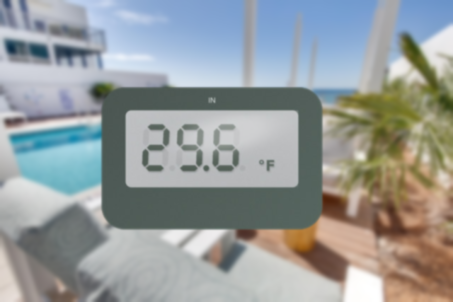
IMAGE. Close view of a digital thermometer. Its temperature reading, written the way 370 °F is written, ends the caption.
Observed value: 29.6 °F
